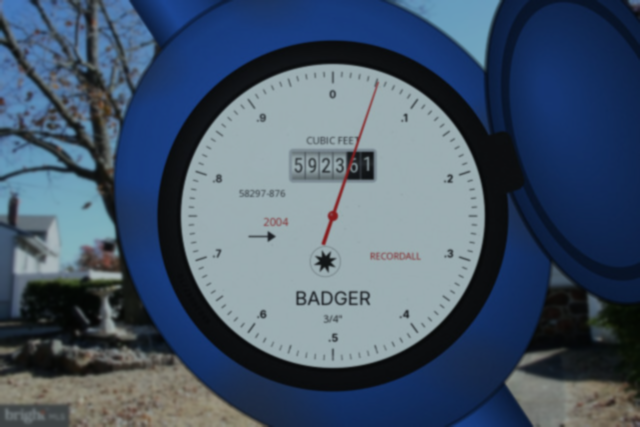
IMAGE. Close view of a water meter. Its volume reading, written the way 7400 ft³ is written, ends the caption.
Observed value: 592361.05 ft³
